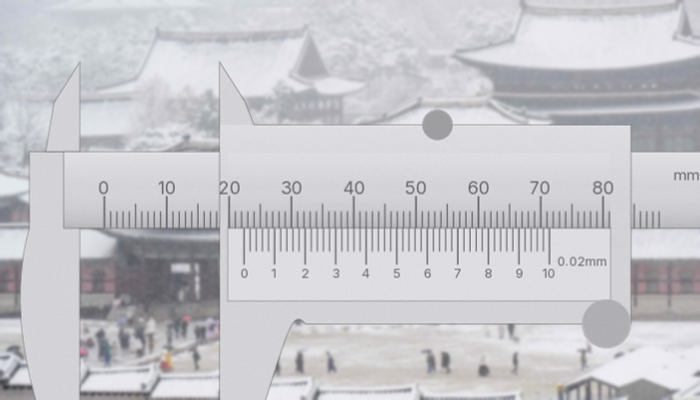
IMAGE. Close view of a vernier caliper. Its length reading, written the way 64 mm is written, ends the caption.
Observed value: 22.4 mm
